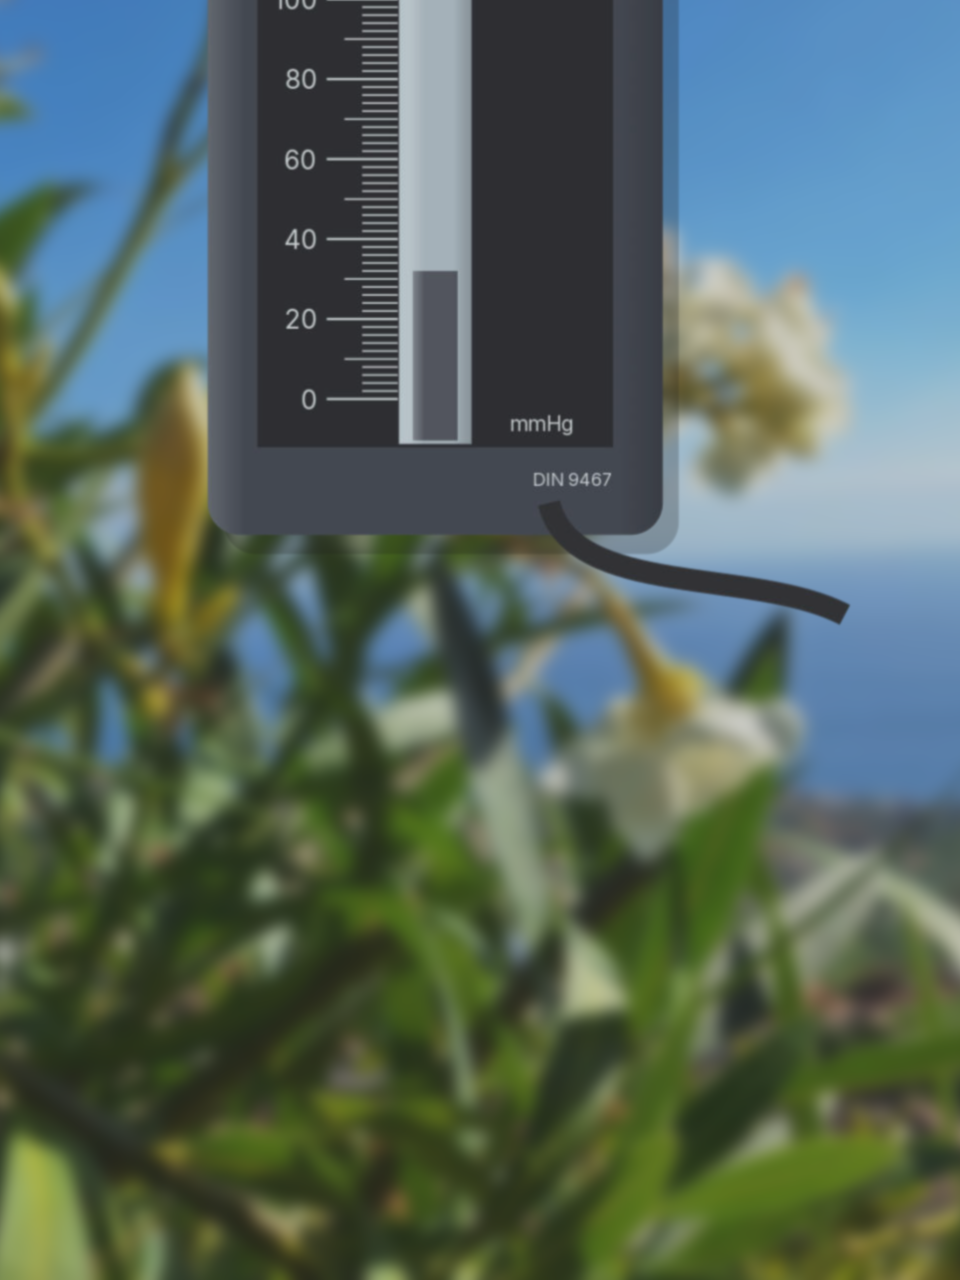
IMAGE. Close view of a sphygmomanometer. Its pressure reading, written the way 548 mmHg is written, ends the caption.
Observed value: 32 mmHg
